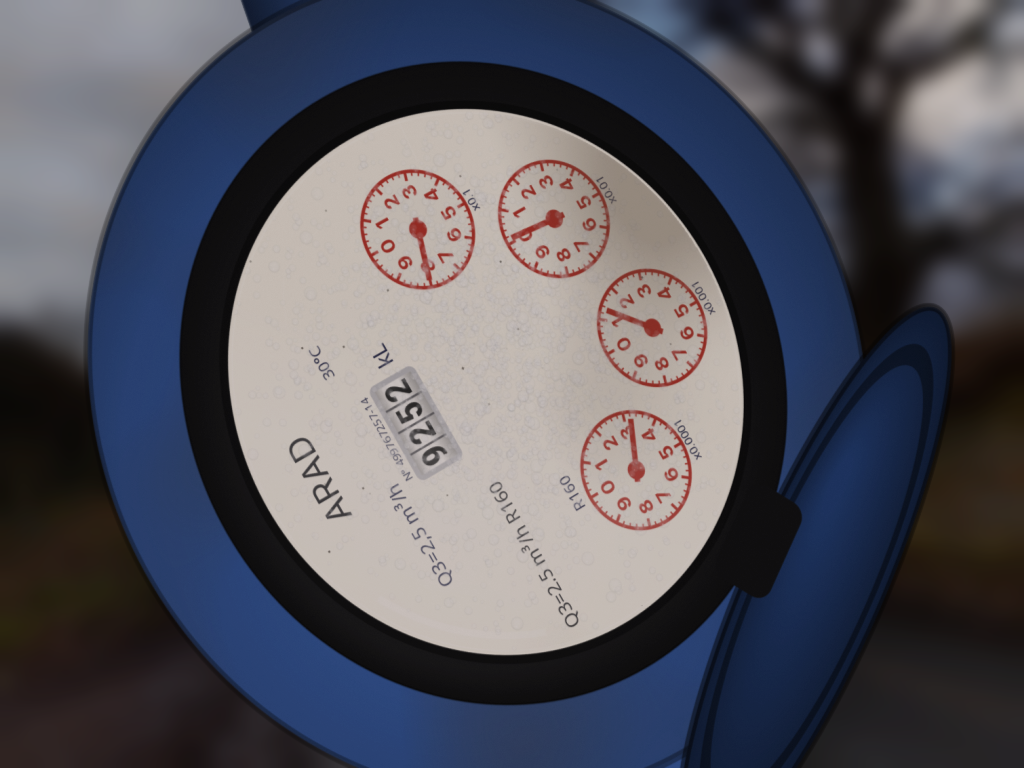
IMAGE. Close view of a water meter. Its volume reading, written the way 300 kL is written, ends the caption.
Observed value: 9252.8013 kL
